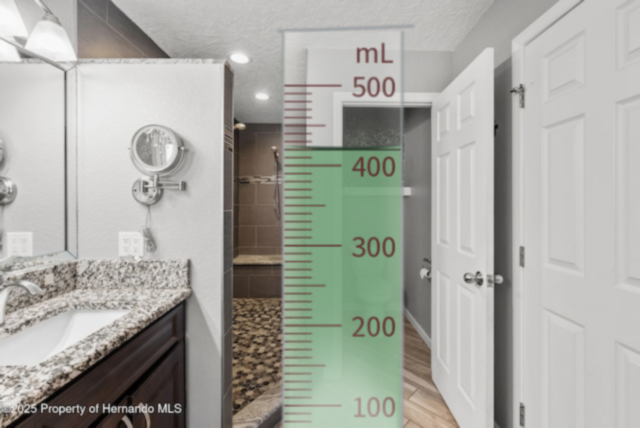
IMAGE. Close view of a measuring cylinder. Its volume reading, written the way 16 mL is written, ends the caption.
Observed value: 420 mL
